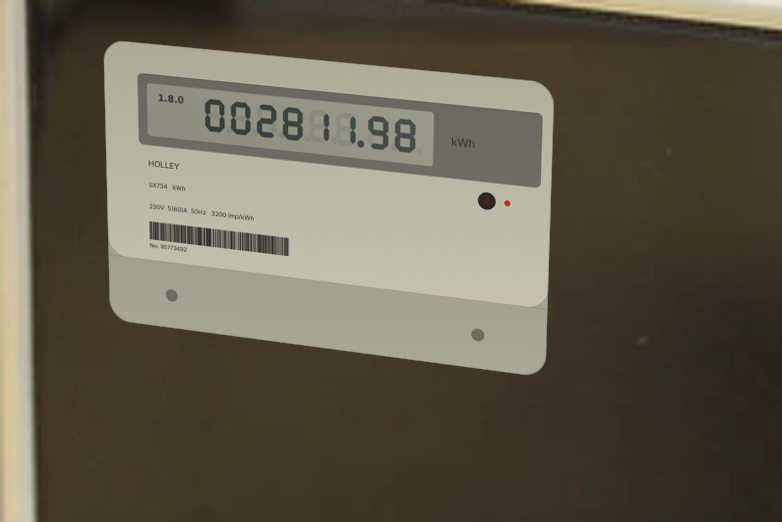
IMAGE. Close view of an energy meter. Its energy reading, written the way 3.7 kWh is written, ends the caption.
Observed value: 2811.98 kWh
